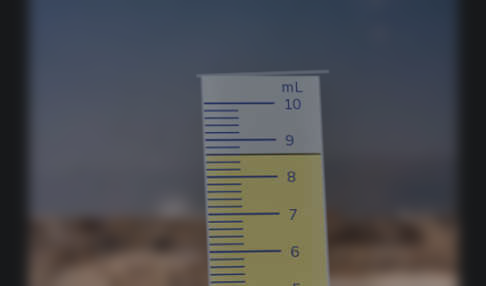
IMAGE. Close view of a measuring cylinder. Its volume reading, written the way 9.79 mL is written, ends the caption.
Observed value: 8.6 mL
